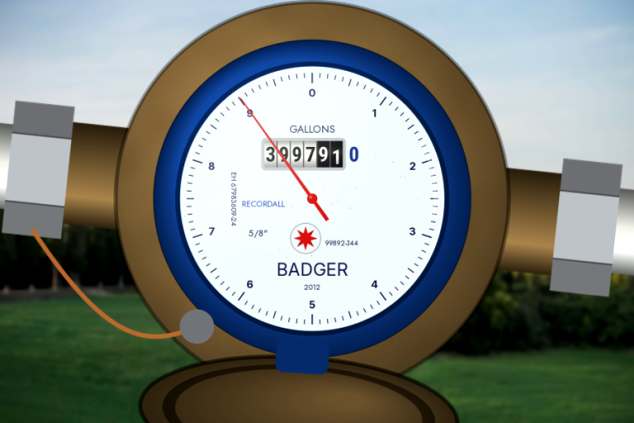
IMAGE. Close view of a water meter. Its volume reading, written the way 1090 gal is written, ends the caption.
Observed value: 3997909.0 gal
